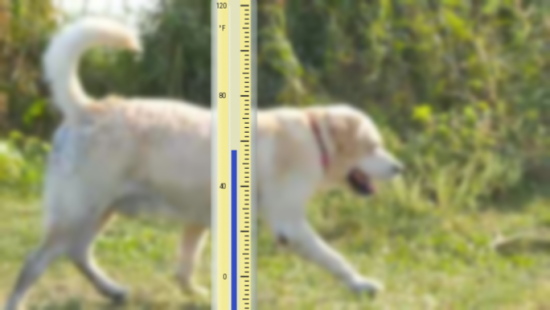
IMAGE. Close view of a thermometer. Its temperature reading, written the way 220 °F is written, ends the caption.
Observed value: 56 °F
